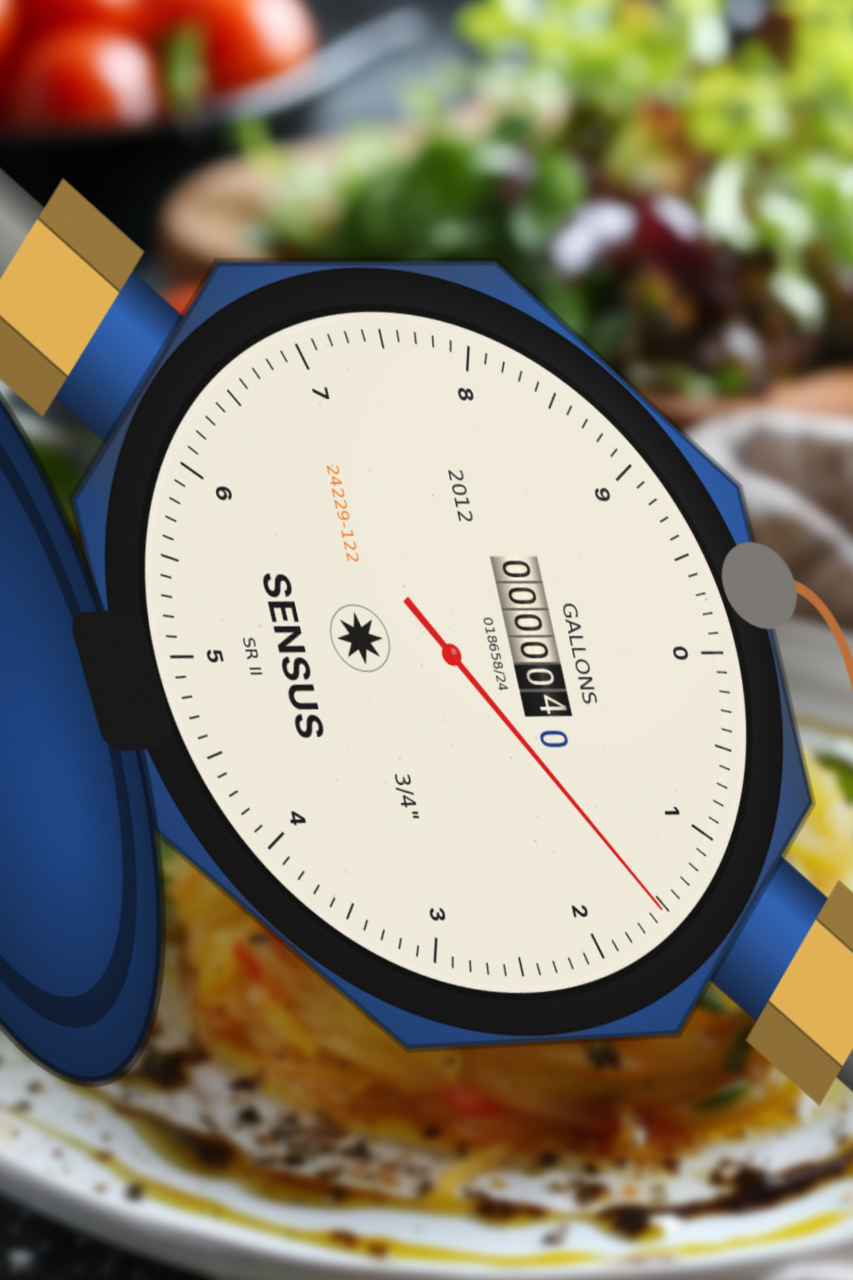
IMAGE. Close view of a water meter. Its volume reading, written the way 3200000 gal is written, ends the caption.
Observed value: 41.5 gal
